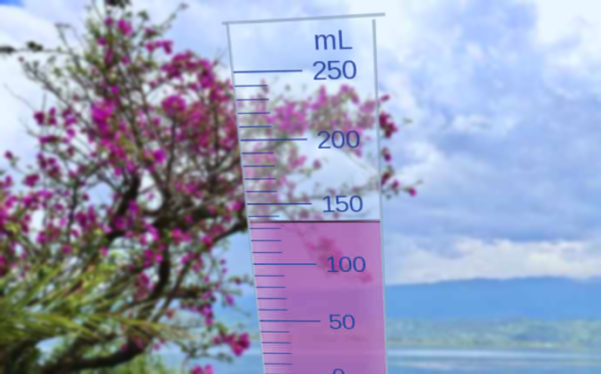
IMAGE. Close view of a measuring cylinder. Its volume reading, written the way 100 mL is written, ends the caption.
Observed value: 135 mL
